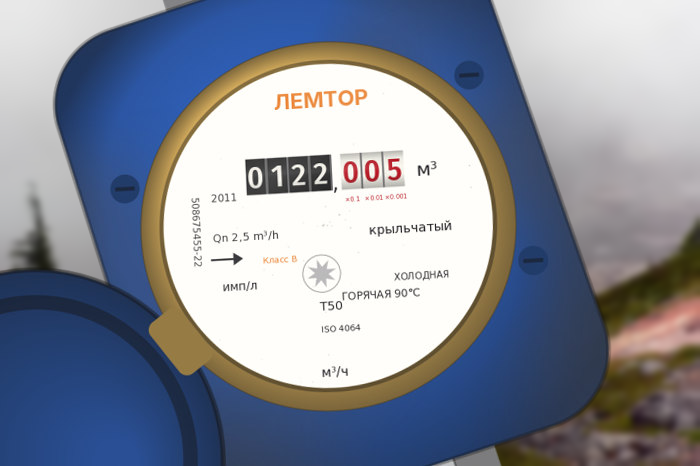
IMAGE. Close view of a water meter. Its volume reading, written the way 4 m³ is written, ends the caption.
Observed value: 122.005 m³
